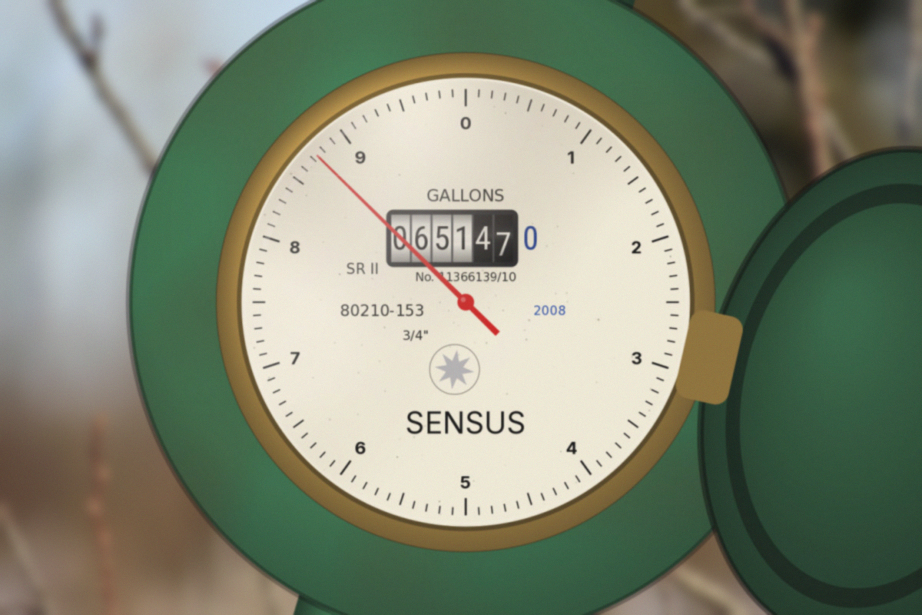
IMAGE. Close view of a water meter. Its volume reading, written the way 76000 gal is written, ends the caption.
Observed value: 651468.7 gal
